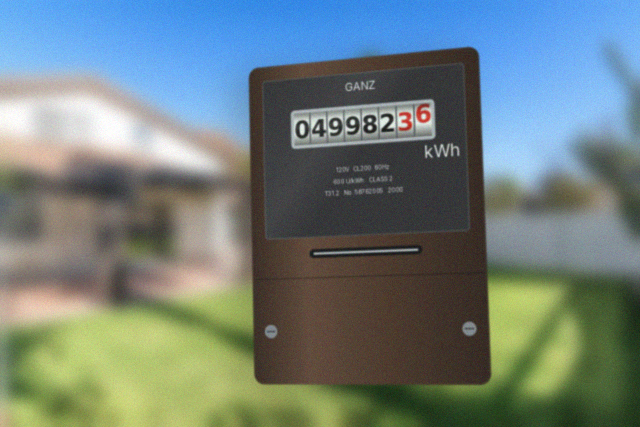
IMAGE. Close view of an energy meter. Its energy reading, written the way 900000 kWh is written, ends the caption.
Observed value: 49982.36 kWh
